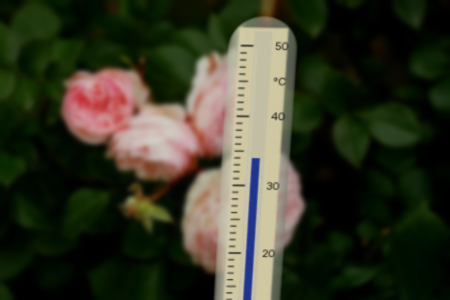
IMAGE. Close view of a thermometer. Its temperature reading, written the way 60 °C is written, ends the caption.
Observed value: 34 °C
